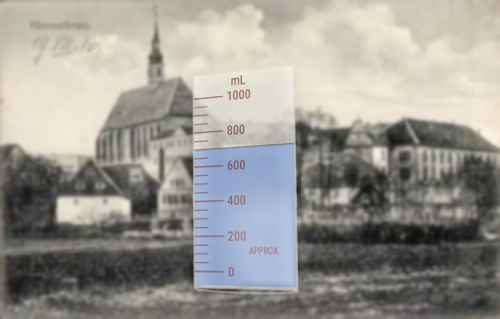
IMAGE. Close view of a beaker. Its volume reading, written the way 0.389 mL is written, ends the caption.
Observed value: 700 mL
